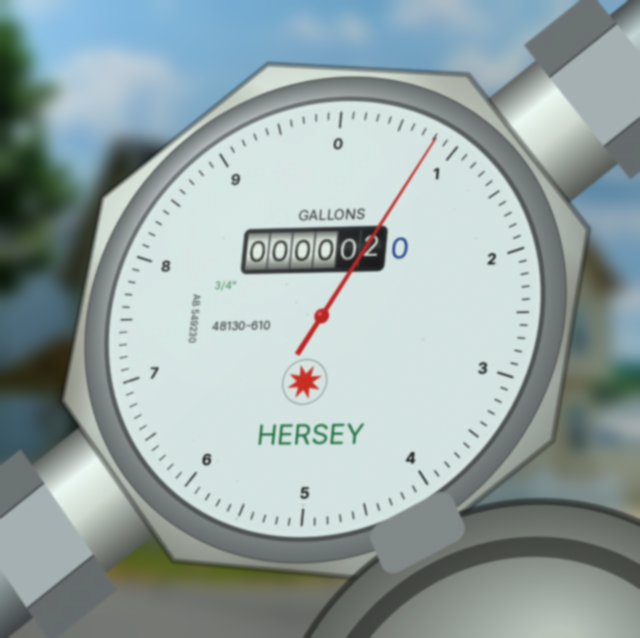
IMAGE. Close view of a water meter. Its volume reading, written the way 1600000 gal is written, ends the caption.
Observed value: 20.8 gal
